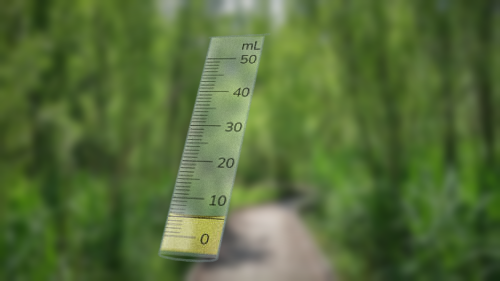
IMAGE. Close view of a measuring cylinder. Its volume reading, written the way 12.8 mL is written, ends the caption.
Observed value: 5 mL
